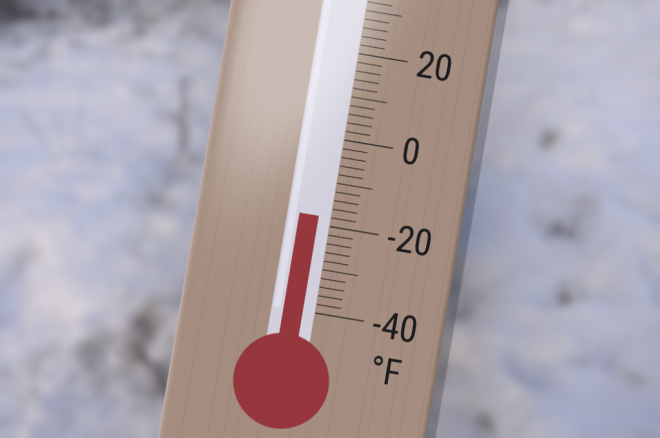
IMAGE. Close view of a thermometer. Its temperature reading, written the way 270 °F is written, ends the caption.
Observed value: -18 °F
